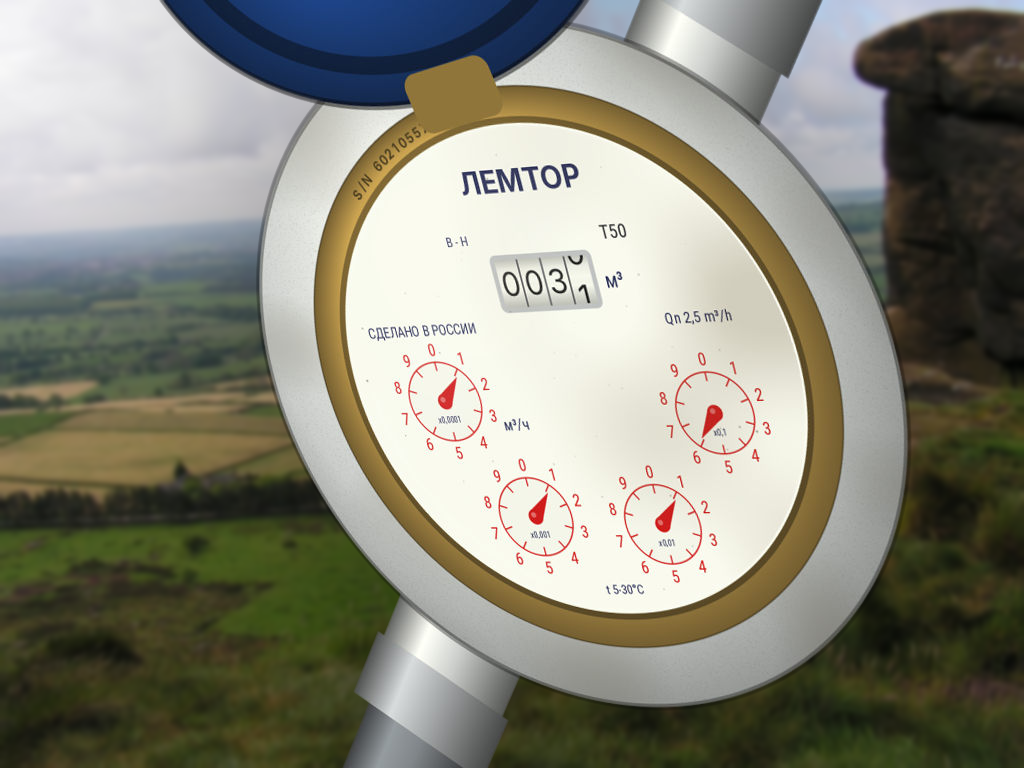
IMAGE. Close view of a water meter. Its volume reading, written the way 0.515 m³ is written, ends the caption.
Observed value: 30.6111 m³
